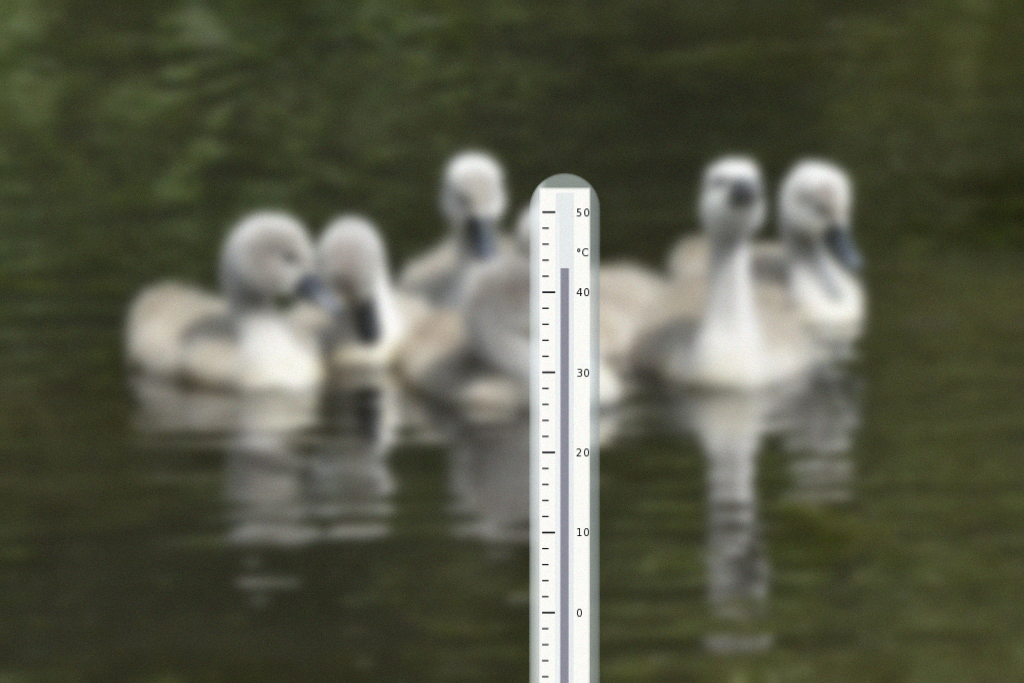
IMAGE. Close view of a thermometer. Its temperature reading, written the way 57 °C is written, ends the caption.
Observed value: 43 °C
